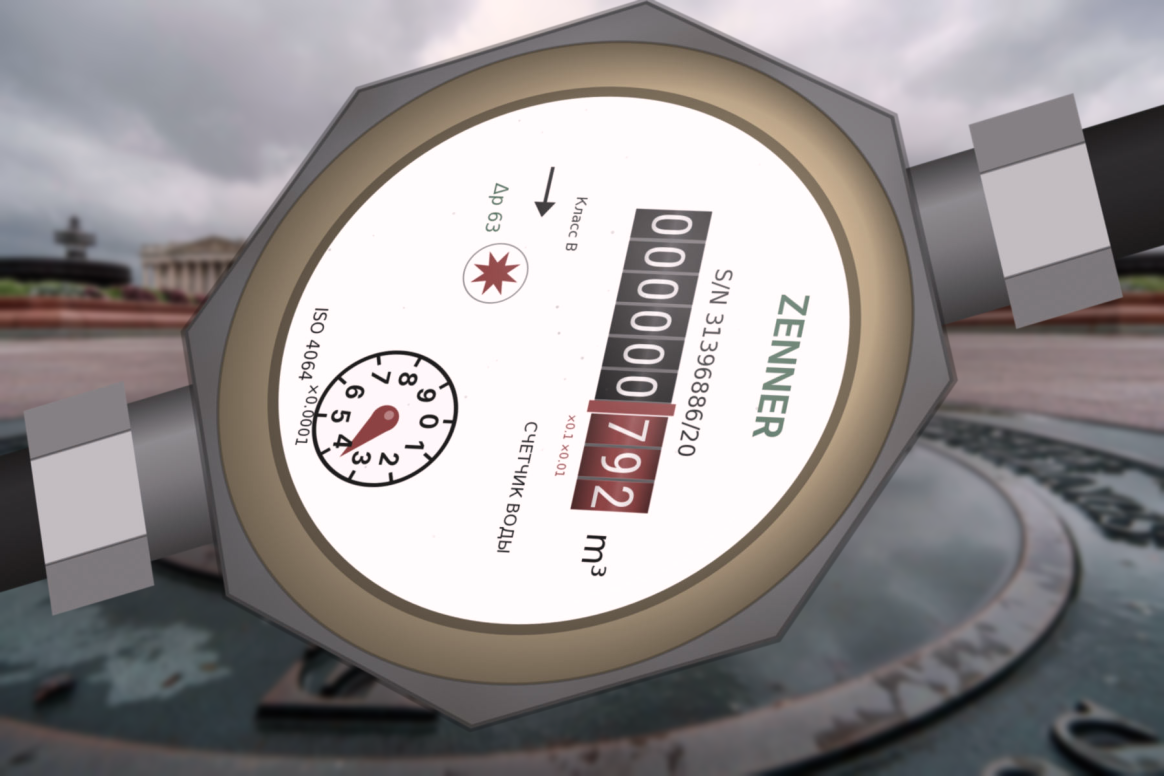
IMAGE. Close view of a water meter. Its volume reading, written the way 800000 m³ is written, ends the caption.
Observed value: 0.7923 m³
